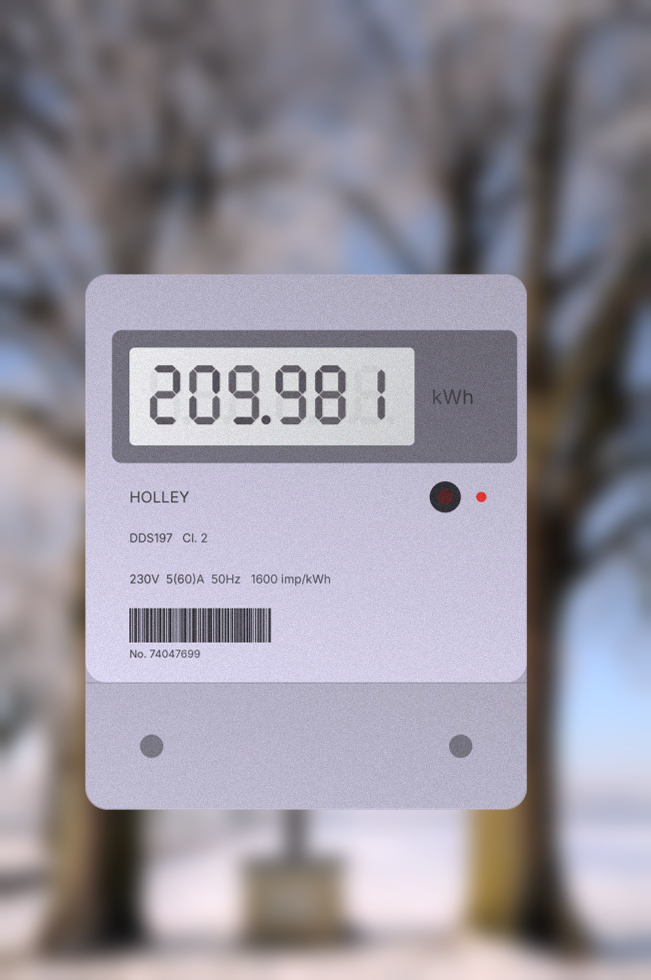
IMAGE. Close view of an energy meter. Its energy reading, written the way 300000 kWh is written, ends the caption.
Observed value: 209.981 kWh
